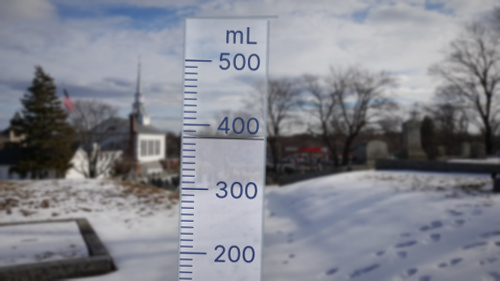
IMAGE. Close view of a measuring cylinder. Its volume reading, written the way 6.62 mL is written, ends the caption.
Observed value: 380 mL
